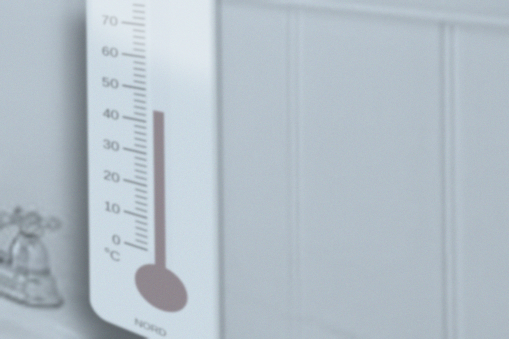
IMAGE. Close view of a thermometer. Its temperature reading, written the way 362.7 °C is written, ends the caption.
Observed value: 44 °C
